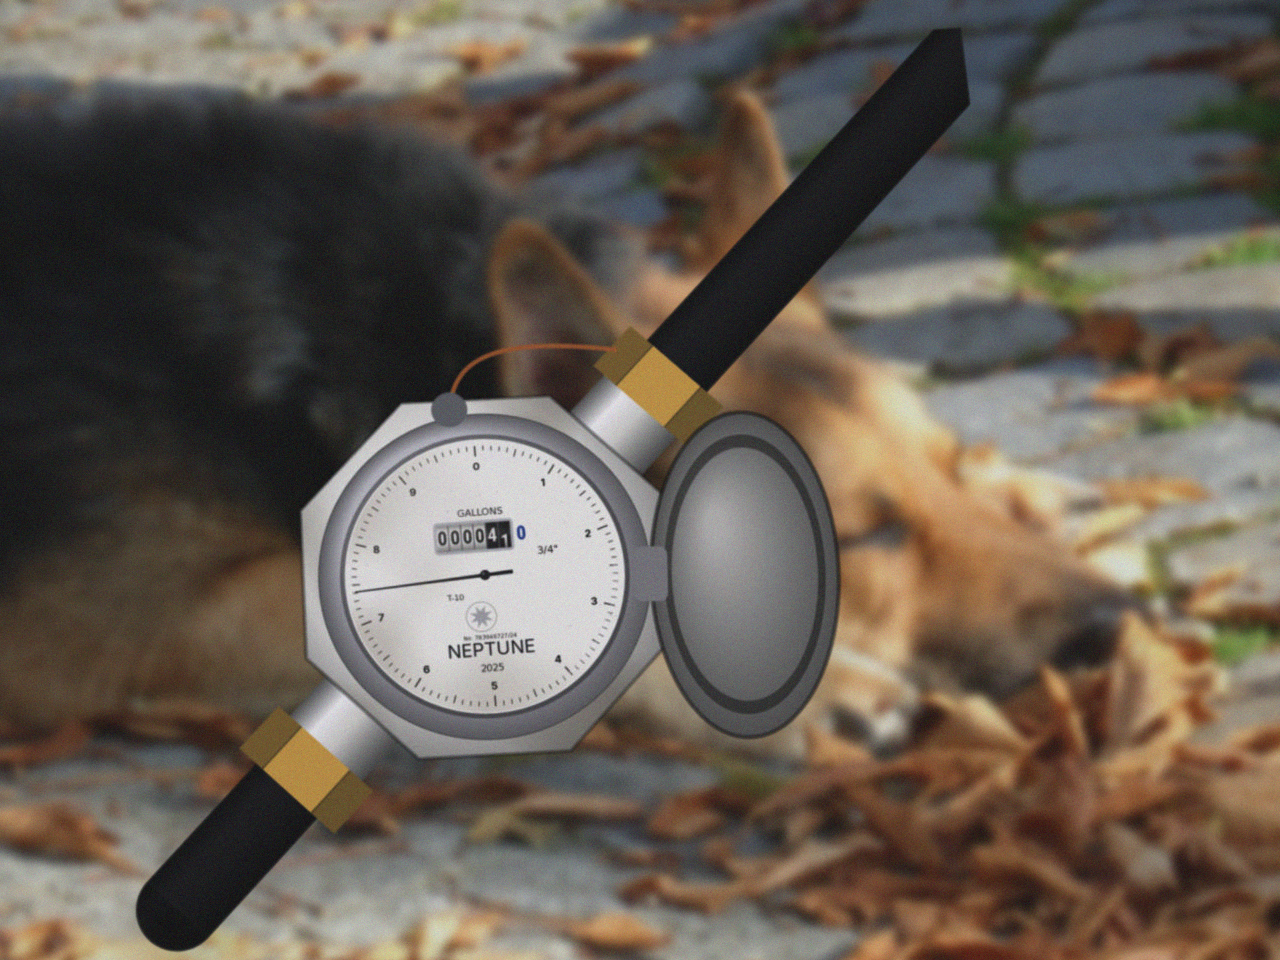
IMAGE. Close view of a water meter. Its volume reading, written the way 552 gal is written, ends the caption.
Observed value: 407.4 gal
